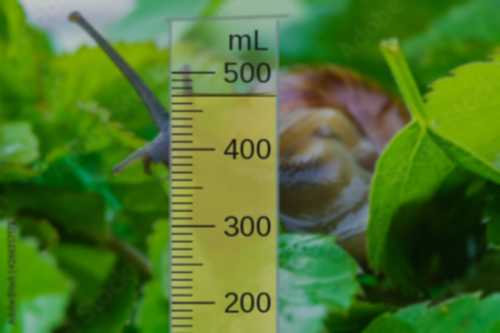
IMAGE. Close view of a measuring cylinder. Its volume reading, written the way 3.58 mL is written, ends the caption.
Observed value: 470 mL
